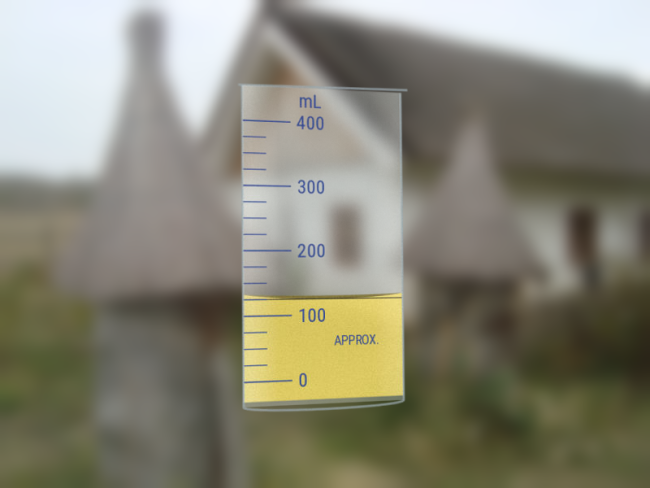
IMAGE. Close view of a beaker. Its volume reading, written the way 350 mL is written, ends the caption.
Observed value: 125 mL
